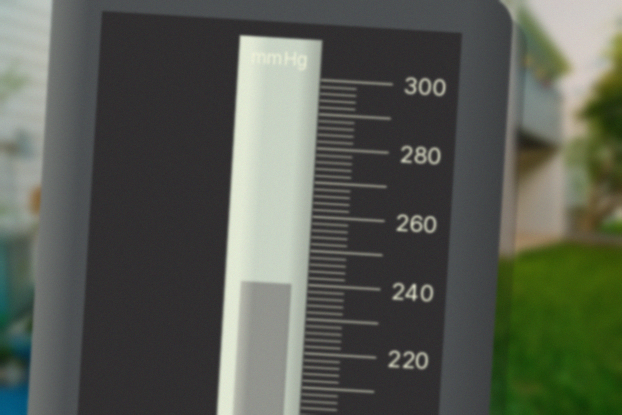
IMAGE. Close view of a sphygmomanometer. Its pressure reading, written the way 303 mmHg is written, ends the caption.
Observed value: 240 mmHg
